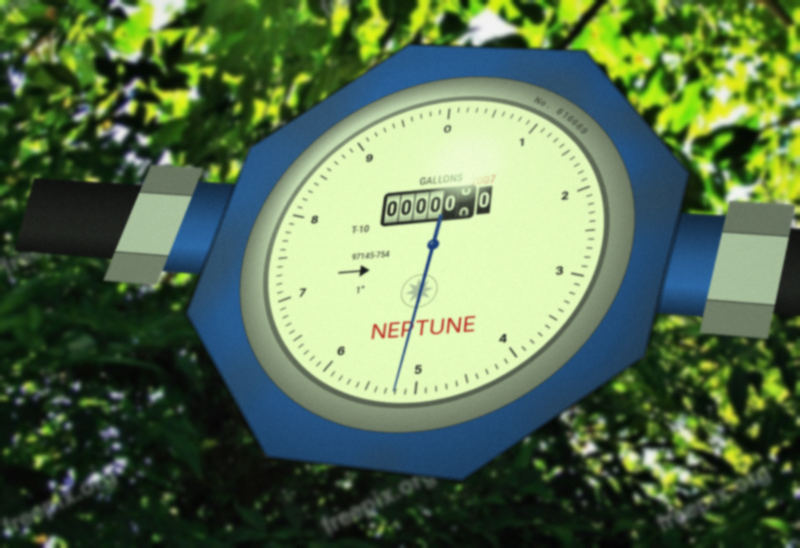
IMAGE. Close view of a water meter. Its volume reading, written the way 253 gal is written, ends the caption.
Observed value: 85.2 gal
